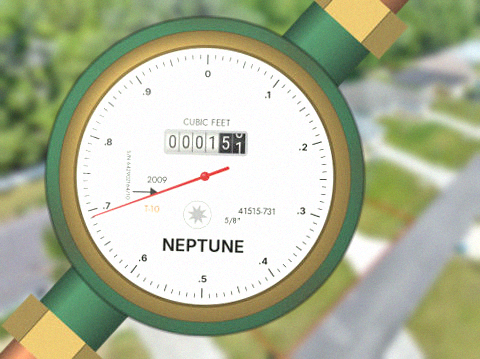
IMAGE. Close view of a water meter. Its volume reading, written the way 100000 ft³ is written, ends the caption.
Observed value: 150.69 ft³
